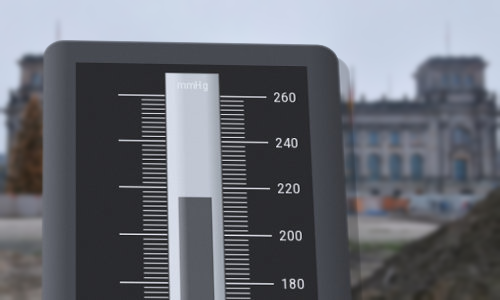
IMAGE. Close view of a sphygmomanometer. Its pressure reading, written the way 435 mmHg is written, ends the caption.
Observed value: 216 mmHg
